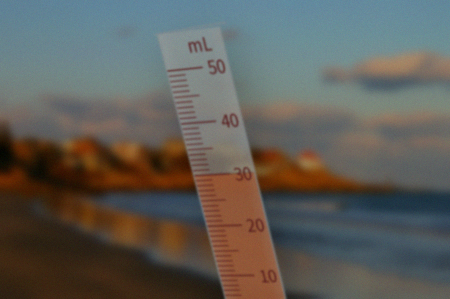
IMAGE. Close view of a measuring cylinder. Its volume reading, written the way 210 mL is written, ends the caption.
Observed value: 30 mL
